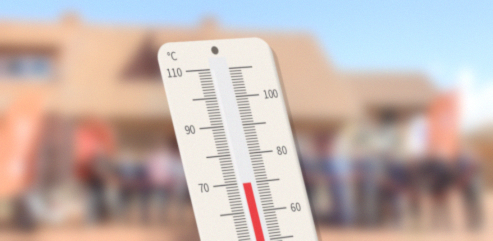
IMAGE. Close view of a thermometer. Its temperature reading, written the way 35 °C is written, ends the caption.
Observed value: 70 °C
